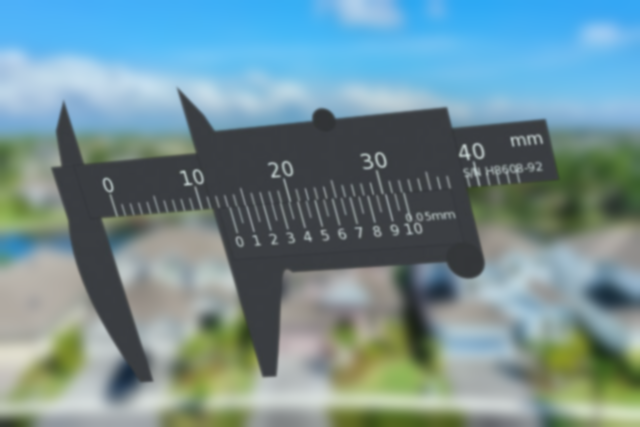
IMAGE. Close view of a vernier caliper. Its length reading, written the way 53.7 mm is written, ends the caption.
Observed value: 13.2 mm
